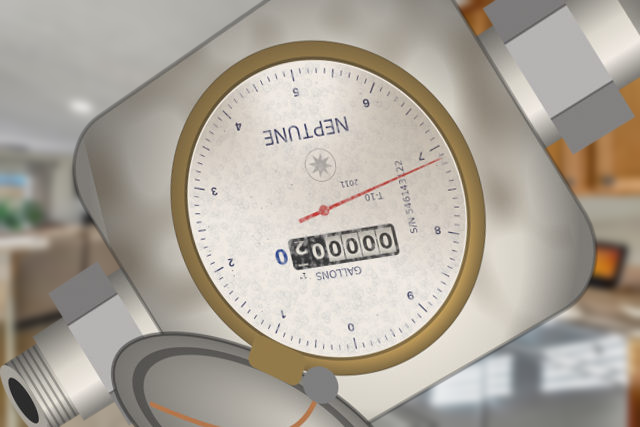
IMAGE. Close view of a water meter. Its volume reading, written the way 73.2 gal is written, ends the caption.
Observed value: 17.1 gal
